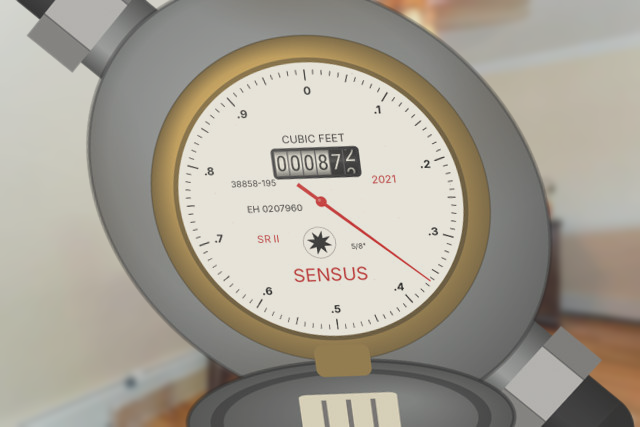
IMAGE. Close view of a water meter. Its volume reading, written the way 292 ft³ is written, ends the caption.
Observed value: 872.36 ft³
